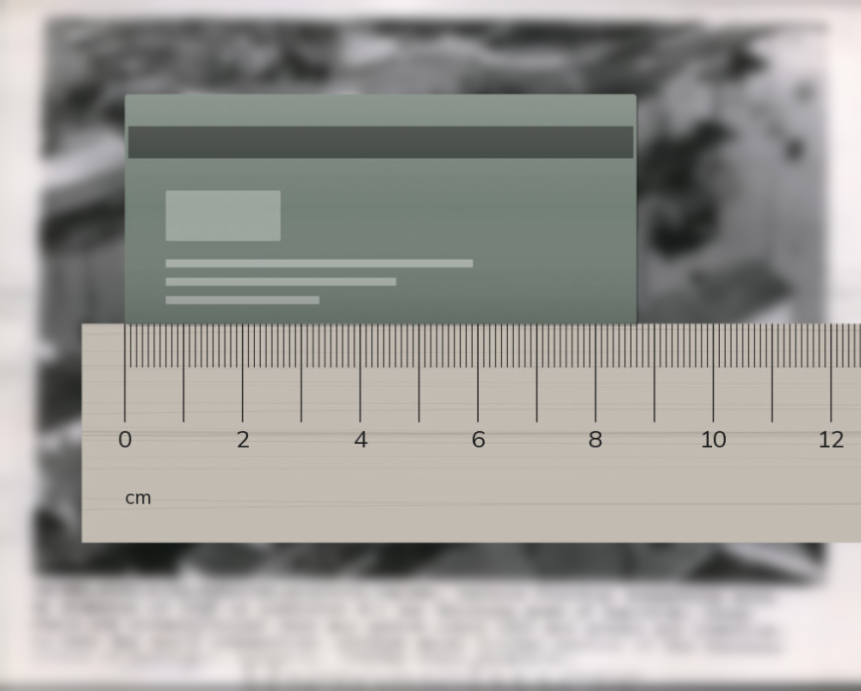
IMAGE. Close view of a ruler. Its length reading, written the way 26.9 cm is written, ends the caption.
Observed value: 8.7 cm
